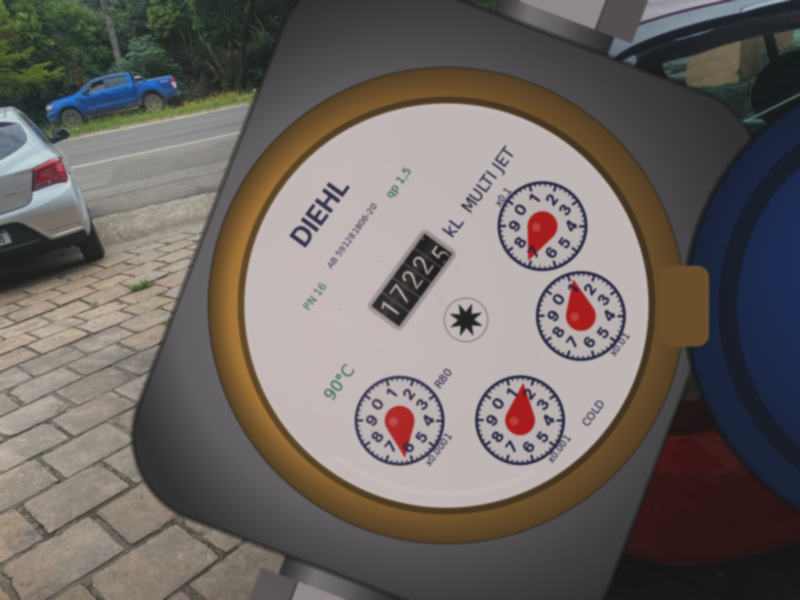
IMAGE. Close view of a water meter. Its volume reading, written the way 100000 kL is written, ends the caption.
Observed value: 17224.7116 kL
